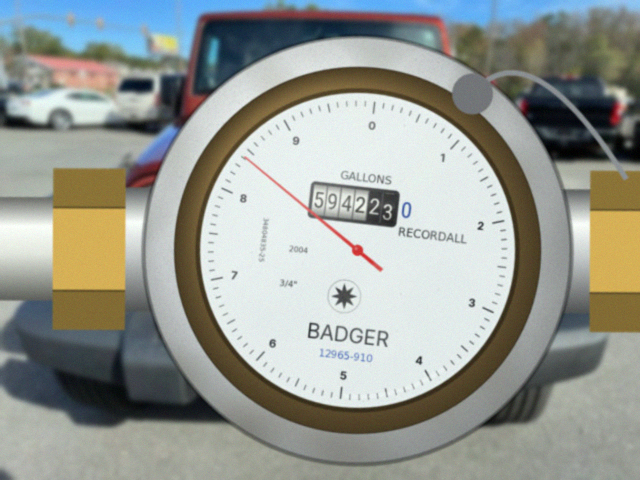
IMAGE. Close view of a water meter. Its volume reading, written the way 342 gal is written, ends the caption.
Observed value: 5942228.4 gal
